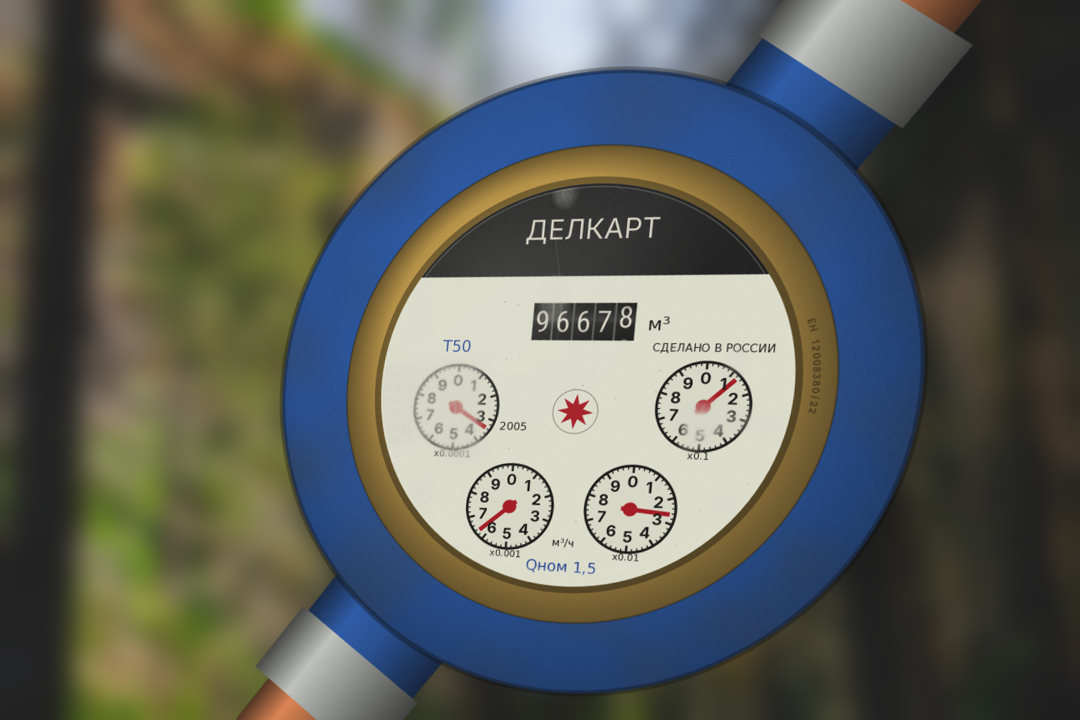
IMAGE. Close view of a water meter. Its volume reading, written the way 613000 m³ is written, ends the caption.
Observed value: 96678.1263 m³
